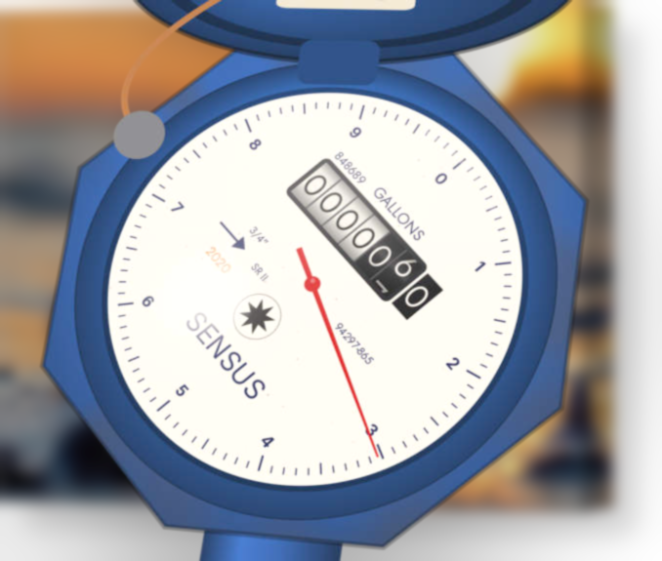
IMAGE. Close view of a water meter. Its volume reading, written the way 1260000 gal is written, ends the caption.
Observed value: 63.0 gal
